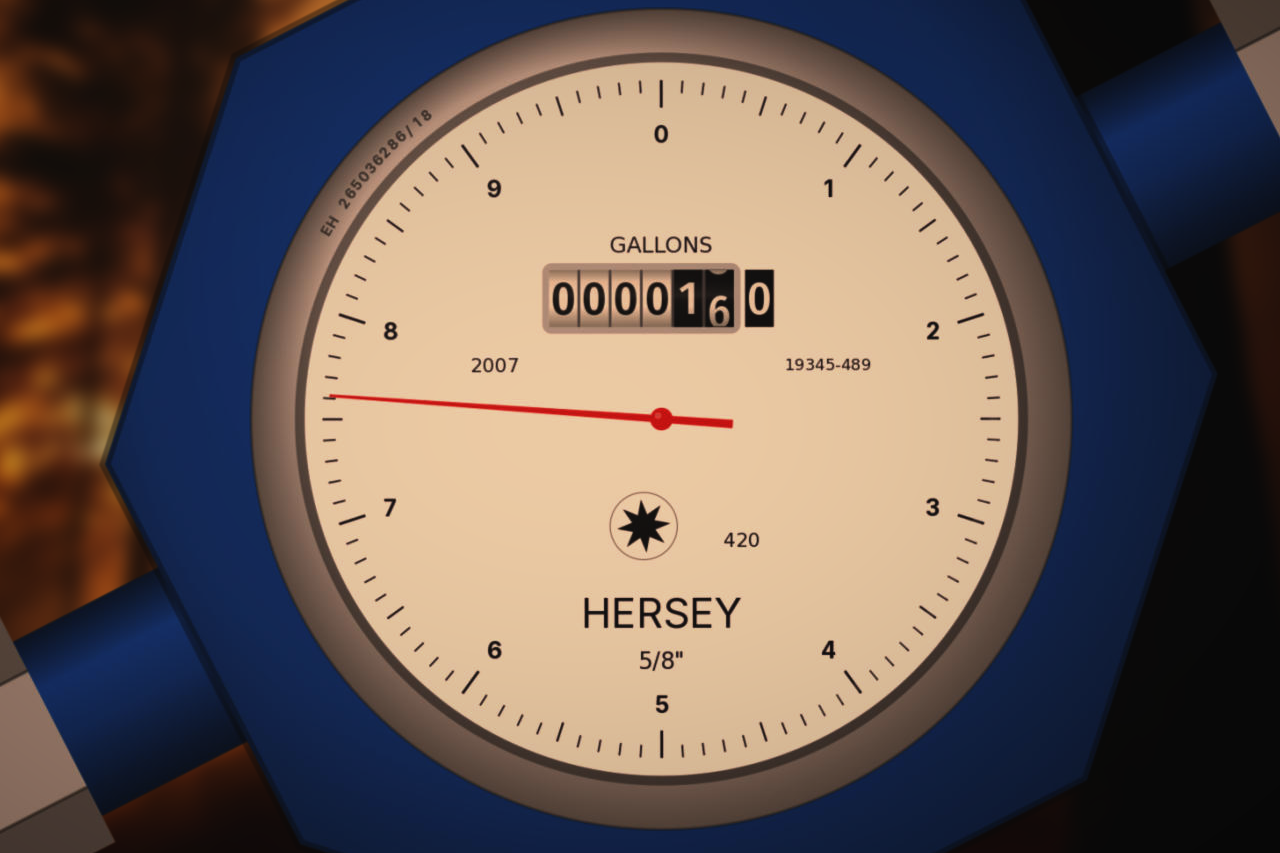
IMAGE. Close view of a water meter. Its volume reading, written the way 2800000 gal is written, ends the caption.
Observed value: 157.6 gal
